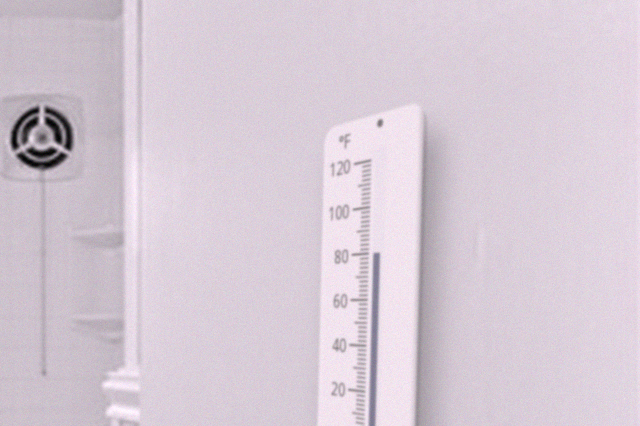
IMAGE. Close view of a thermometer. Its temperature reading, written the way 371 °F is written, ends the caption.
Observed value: 80 °F
